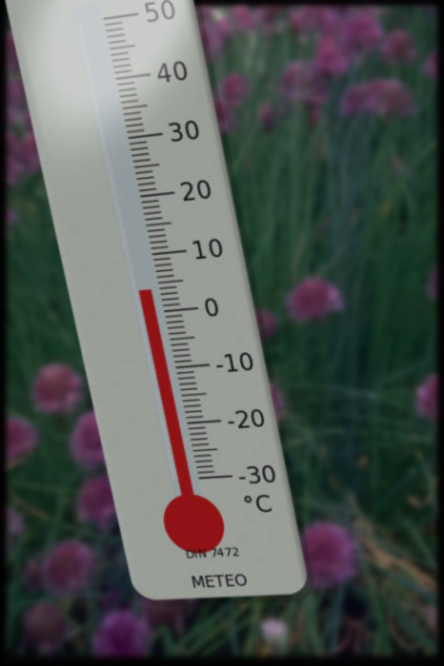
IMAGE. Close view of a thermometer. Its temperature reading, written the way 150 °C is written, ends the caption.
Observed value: 4 °C
